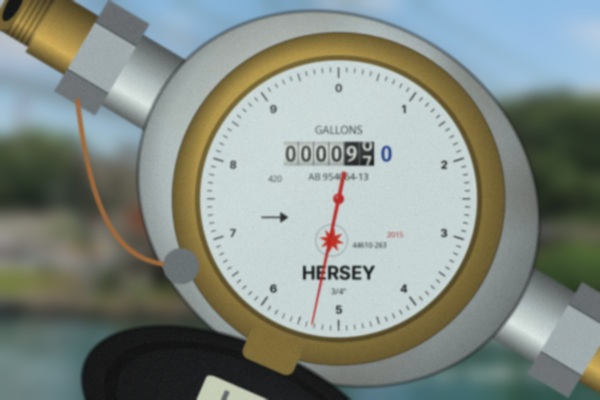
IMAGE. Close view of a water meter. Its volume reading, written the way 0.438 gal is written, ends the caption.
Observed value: 965.3 gal
